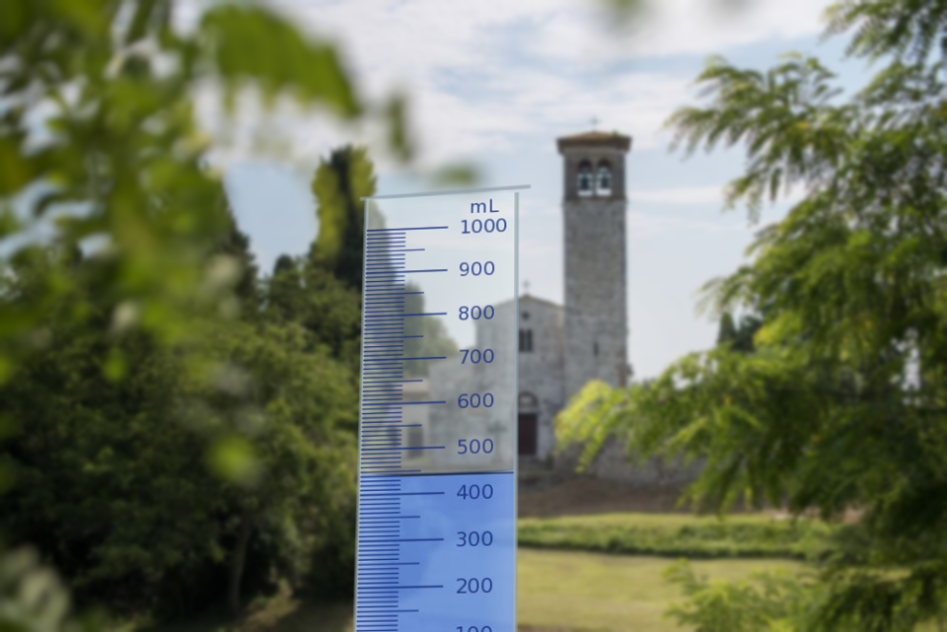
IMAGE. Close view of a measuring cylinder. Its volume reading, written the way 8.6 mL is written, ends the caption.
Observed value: 440 mL
